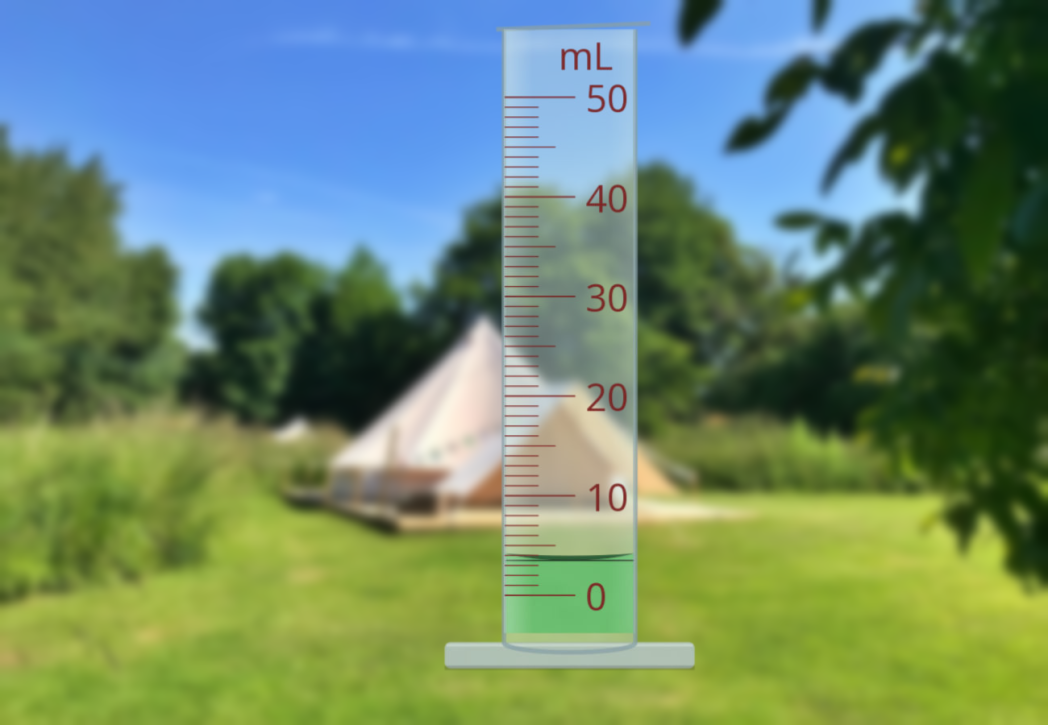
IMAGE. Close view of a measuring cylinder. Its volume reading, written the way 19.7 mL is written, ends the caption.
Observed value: 3.5 mL
